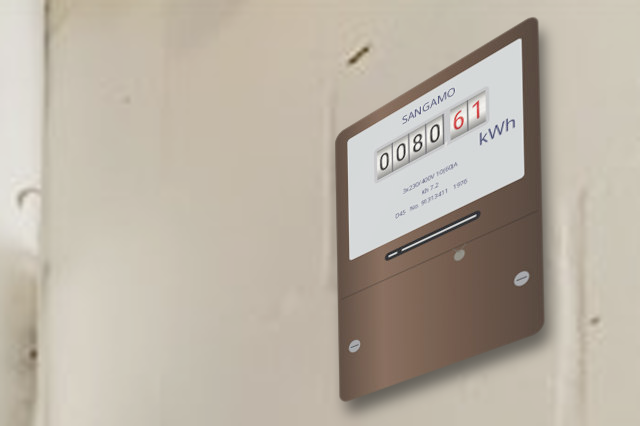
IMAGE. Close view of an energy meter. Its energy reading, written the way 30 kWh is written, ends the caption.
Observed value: 80.61 kWh
